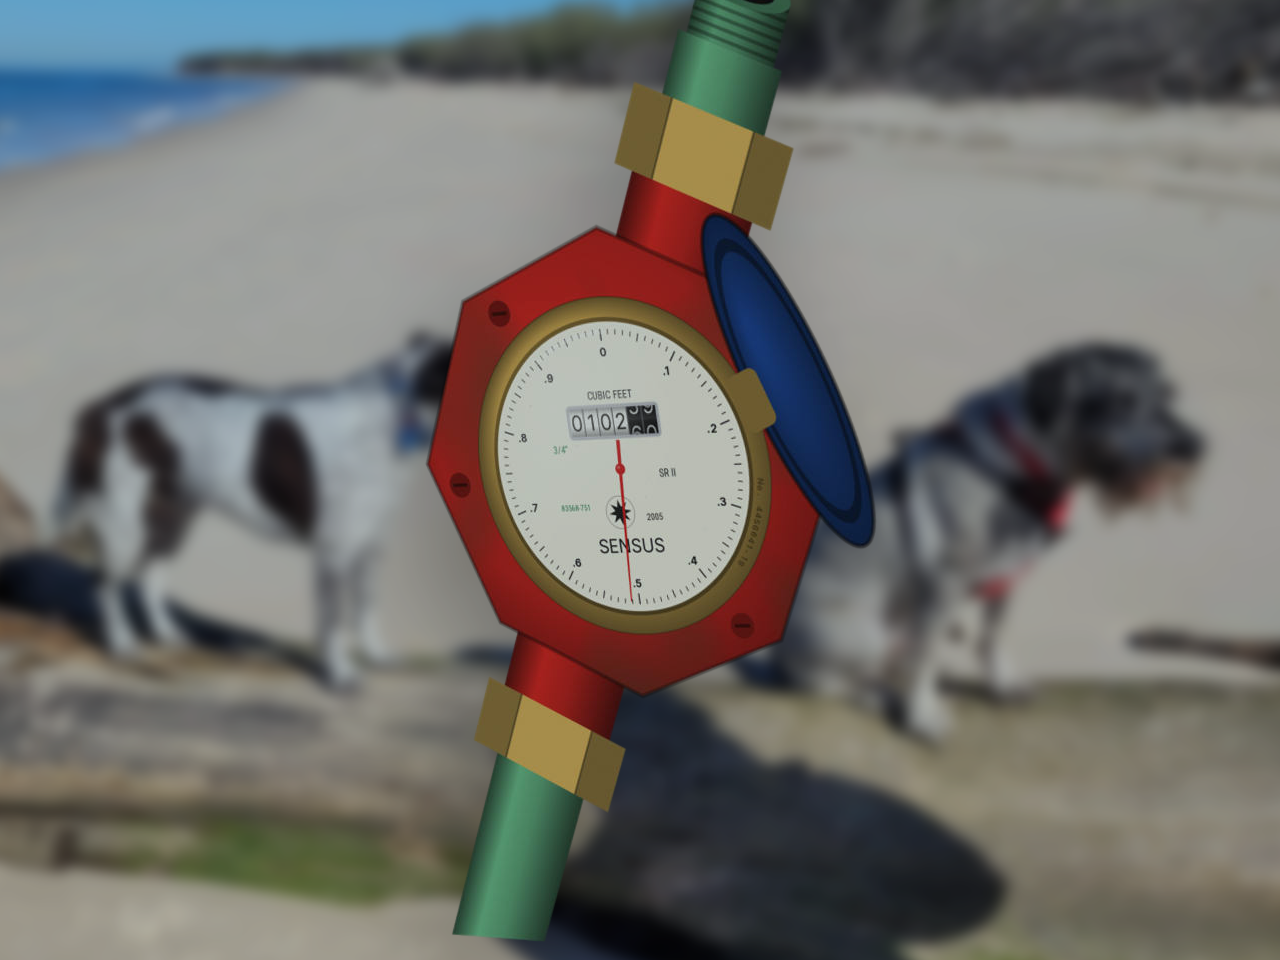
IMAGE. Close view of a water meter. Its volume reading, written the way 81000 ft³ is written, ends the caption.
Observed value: 10259.51 ft³
